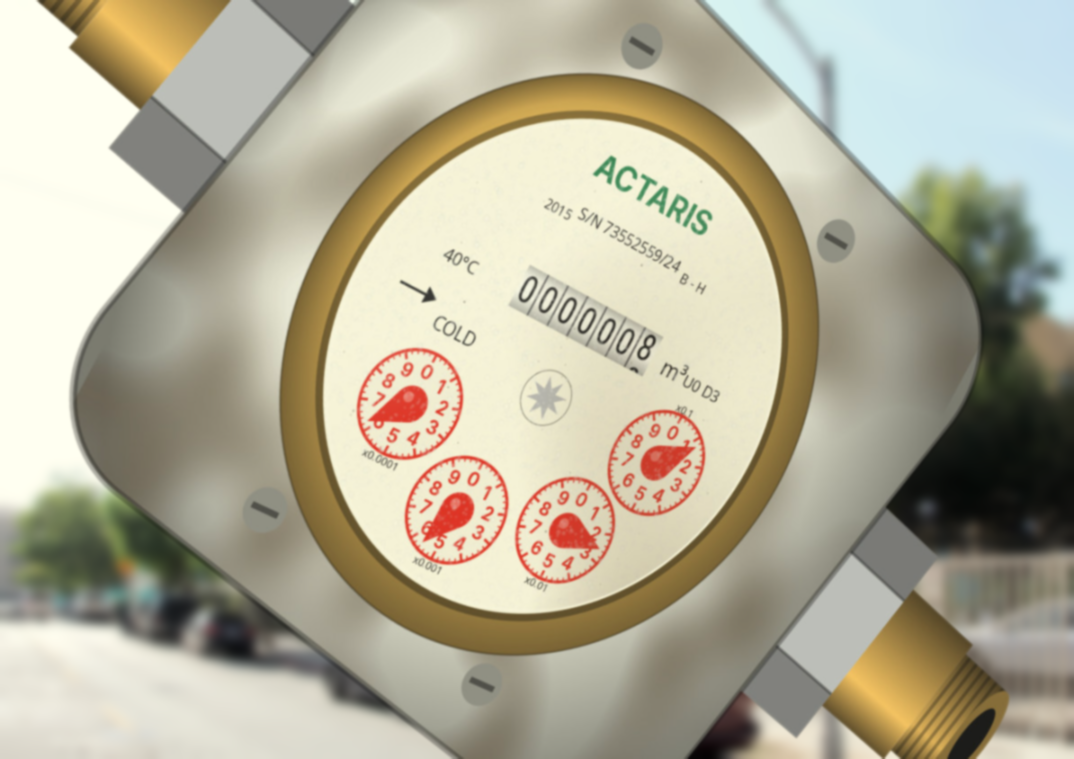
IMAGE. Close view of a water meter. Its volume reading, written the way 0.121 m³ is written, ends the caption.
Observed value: 8.1256 m³
